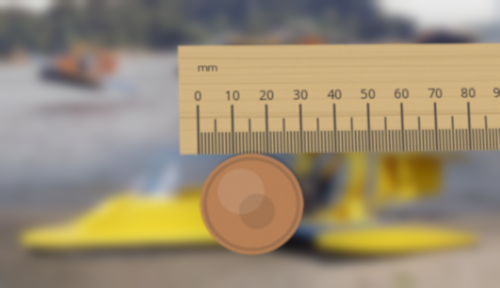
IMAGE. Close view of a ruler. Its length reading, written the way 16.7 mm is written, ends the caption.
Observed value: 30 mm
